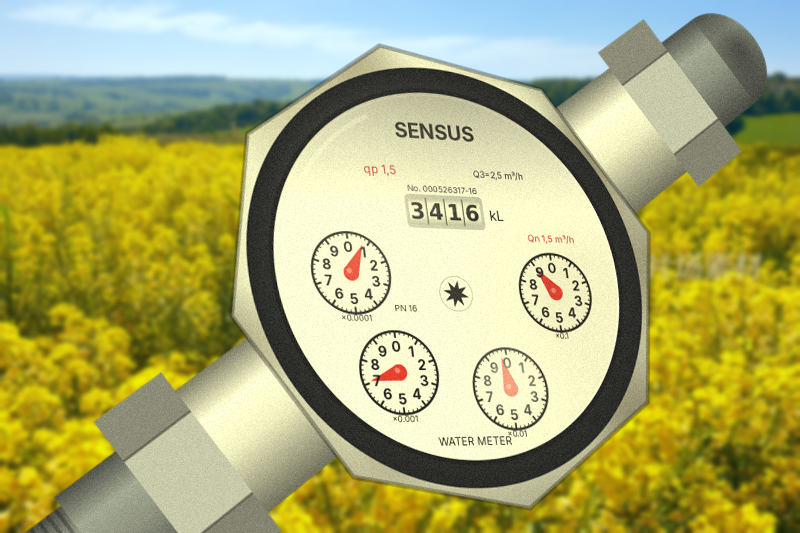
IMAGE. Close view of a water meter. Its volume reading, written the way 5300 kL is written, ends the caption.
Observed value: 3416.8970 kL
